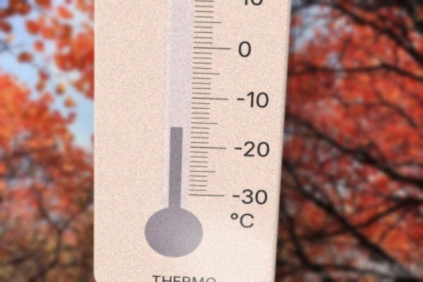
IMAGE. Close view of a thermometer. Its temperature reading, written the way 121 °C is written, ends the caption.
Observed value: -16 °C
